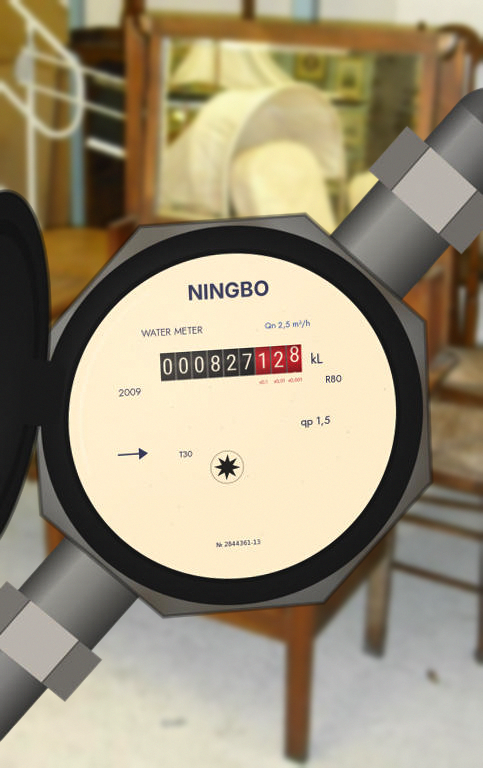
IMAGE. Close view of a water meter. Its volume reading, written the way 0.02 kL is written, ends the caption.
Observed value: 827.128 kL
